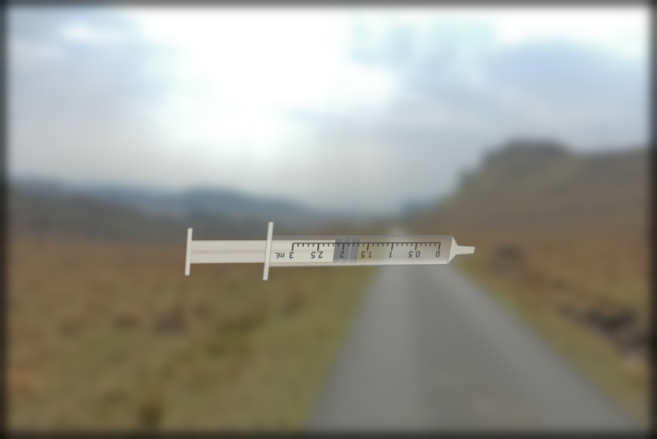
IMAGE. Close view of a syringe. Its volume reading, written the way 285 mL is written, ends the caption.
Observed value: 1.7 mL
